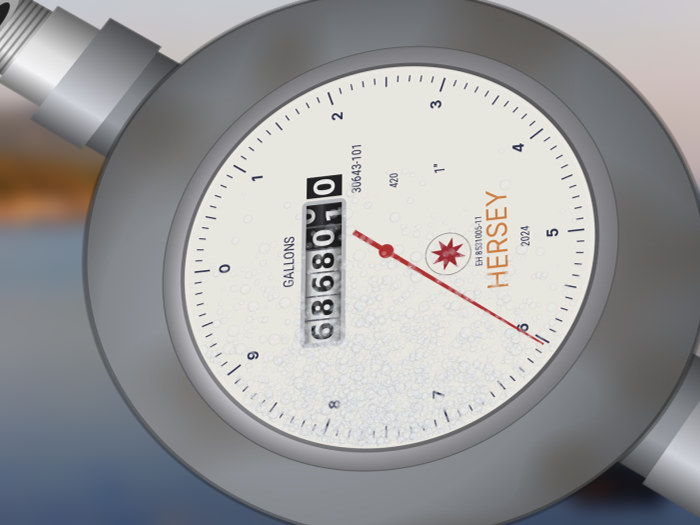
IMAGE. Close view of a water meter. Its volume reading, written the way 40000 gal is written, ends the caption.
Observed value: 6868006.0 gal
